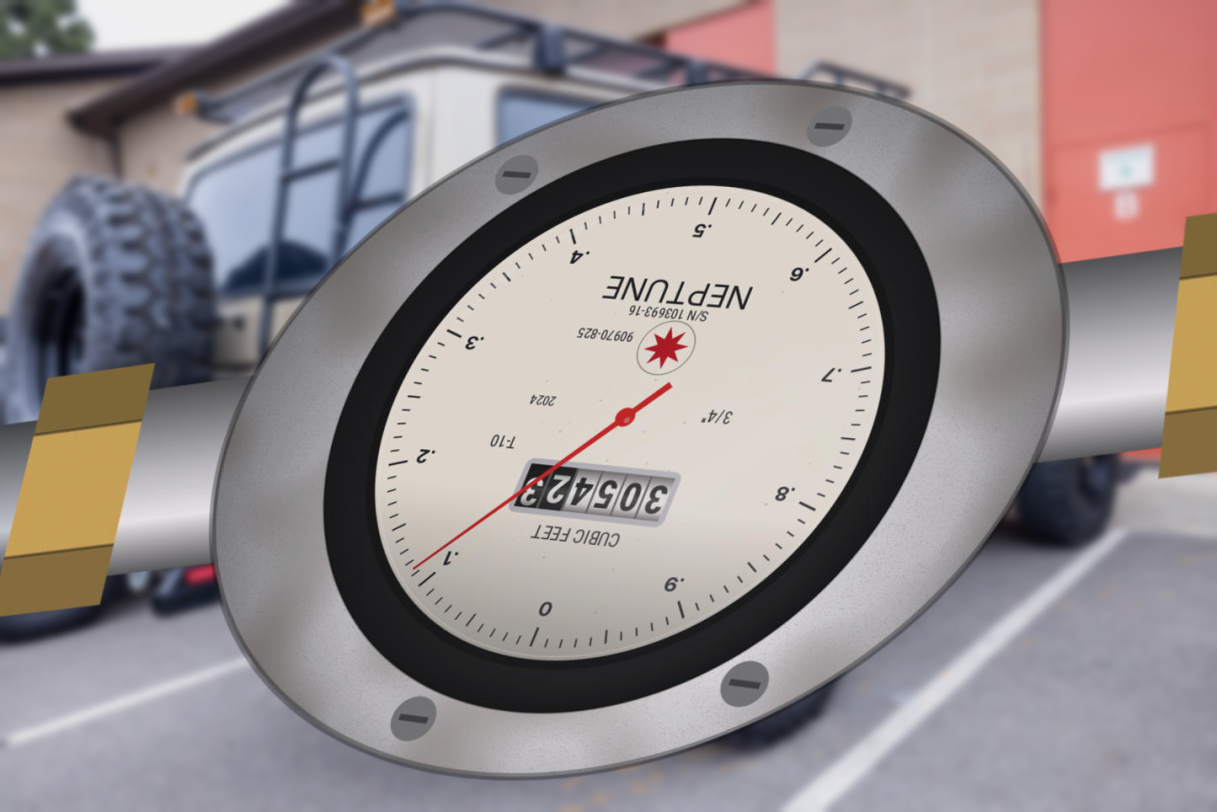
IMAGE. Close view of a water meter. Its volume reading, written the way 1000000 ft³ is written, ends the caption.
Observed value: 305423.11 ft³
